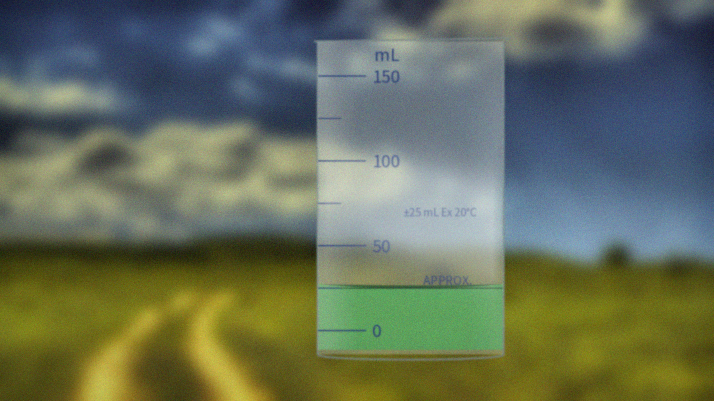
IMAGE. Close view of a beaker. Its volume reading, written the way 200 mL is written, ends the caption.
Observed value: 25 mL
